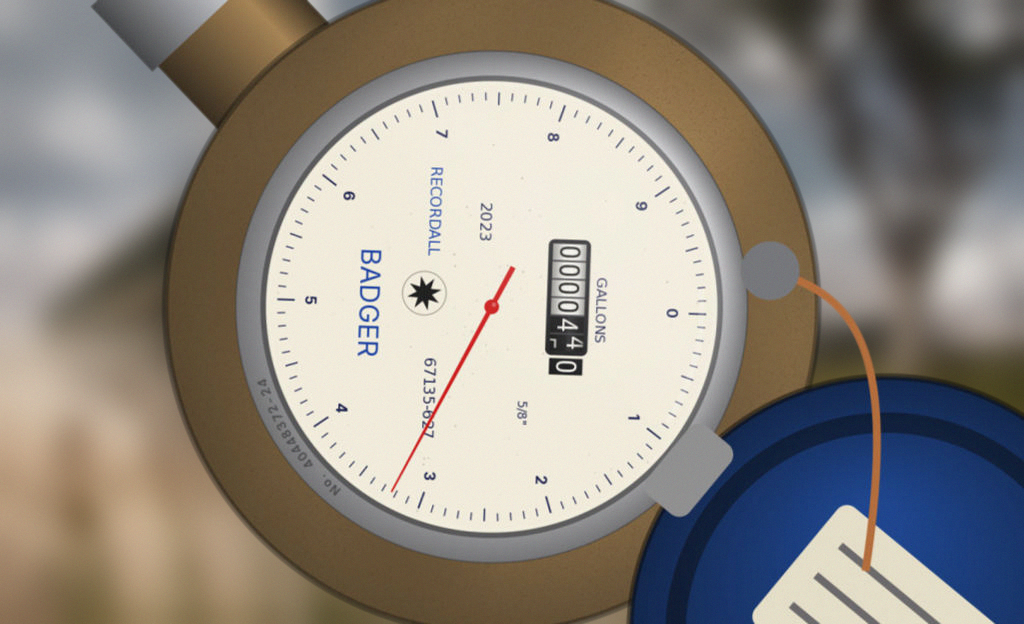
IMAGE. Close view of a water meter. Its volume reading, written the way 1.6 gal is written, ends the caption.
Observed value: 443.2 gal
